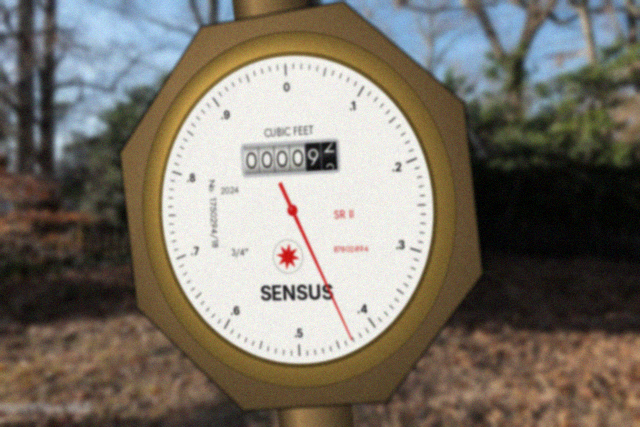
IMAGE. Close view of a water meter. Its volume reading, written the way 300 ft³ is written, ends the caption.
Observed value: 92.43 ft³
